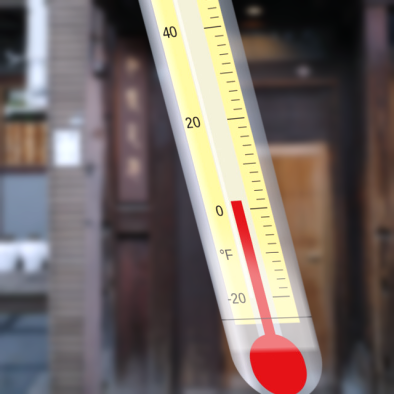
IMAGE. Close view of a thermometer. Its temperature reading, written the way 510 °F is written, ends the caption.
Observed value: 2 °F
